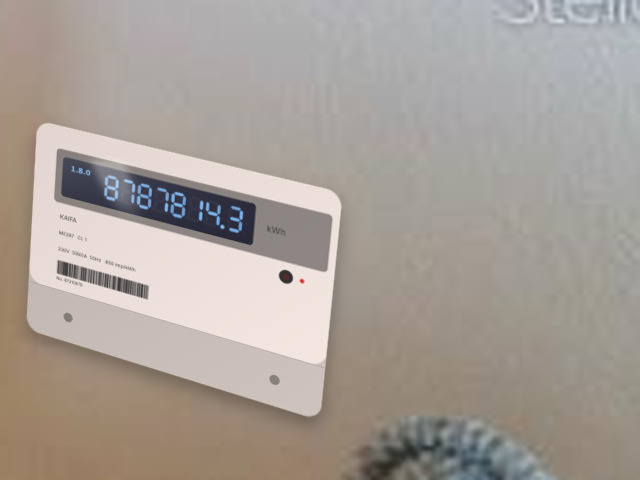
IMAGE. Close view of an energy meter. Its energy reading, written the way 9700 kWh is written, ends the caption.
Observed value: 8787814.3 kWh
